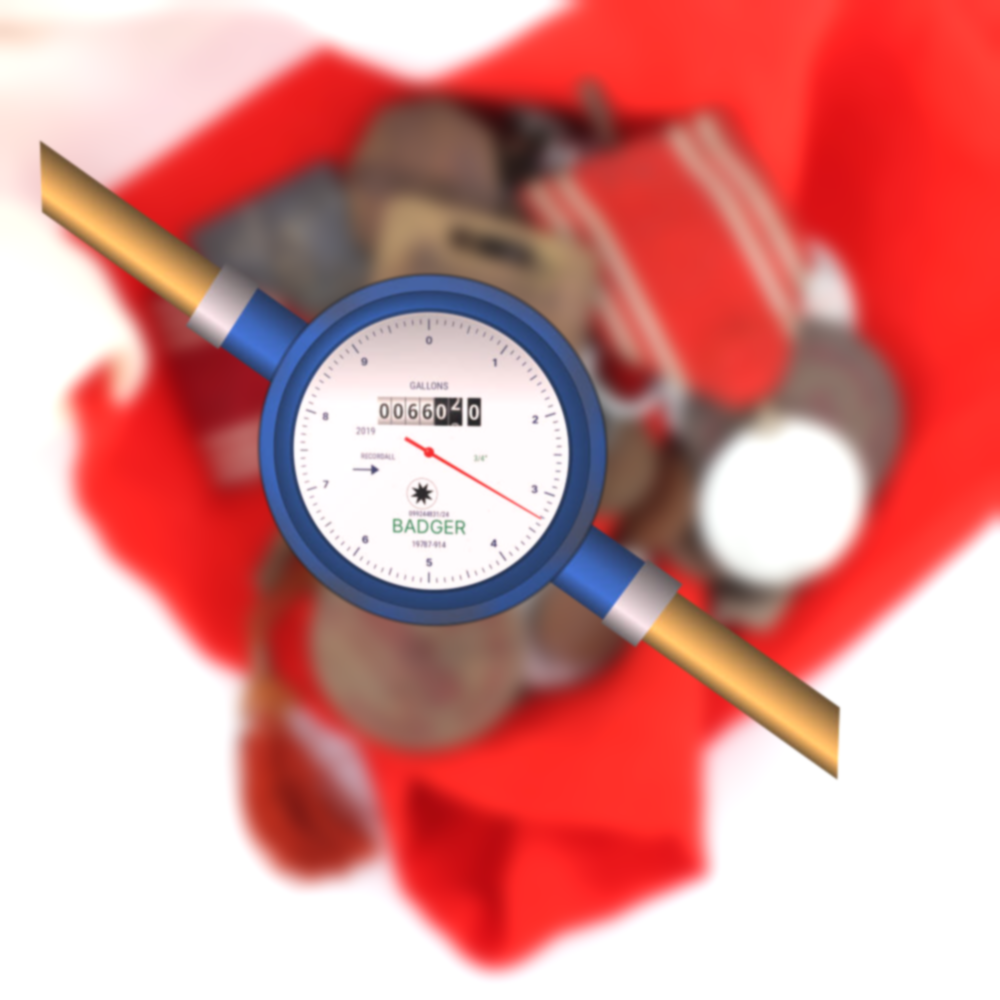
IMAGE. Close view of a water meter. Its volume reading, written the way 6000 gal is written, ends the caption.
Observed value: 66023.3 gal
